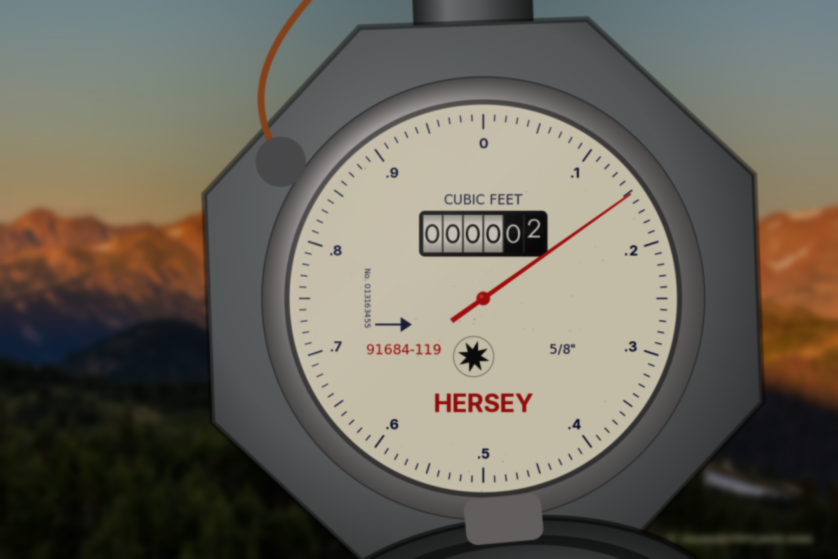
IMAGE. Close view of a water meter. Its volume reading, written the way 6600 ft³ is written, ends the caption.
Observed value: 2.15 ft³
